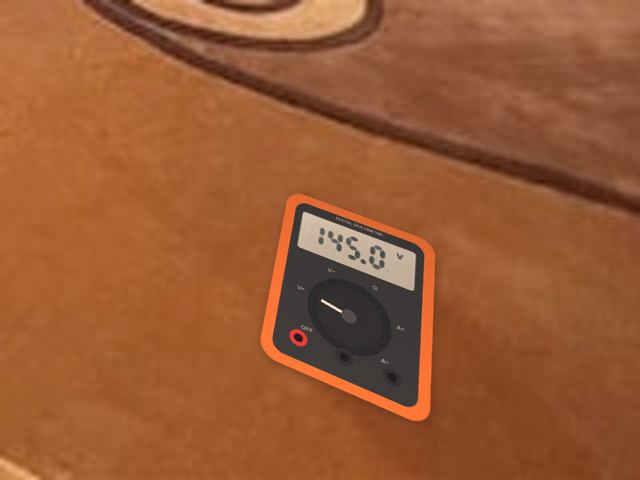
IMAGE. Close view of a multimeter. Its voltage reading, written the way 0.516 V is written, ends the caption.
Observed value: 145.0 V
